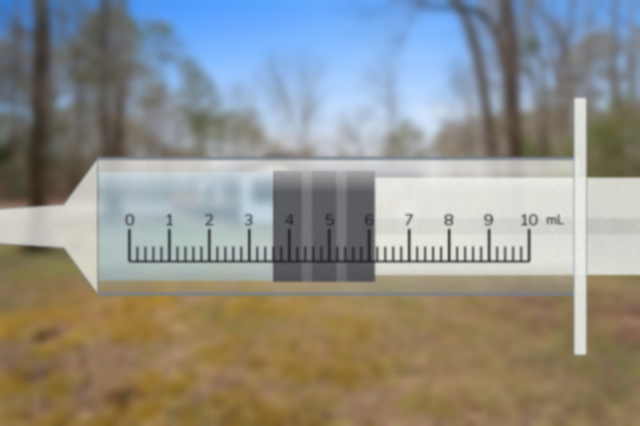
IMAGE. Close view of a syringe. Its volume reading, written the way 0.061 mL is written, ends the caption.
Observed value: 3.6 mL
